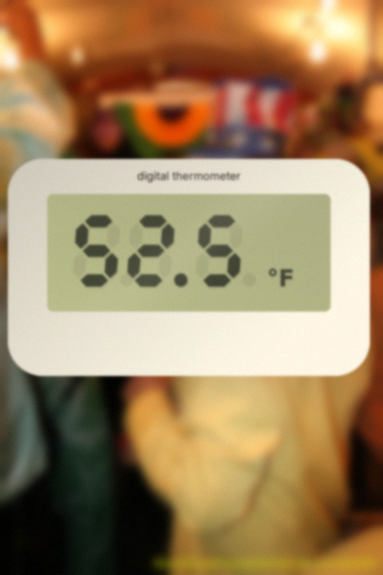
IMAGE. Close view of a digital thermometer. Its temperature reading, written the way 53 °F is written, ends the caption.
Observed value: 52.5 °F
